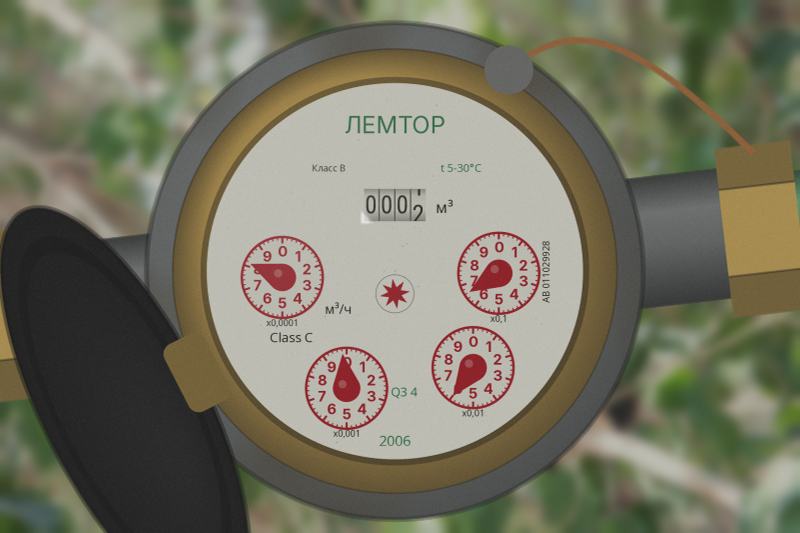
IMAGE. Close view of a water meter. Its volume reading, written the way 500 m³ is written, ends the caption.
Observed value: 1.6598 m³
